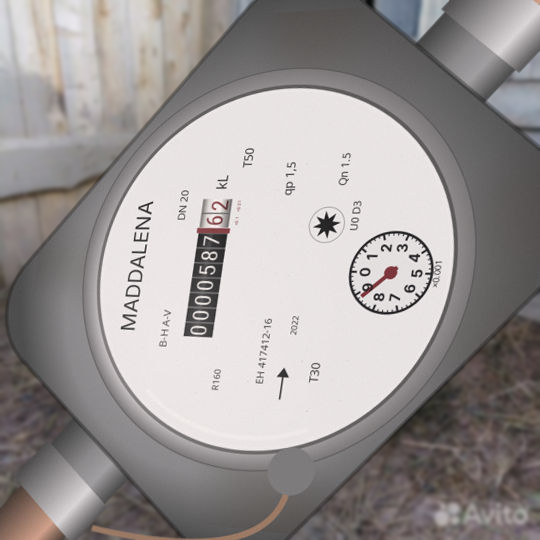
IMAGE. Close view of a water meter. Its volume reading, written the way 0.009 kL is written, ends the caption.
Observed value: 587.618 kL
